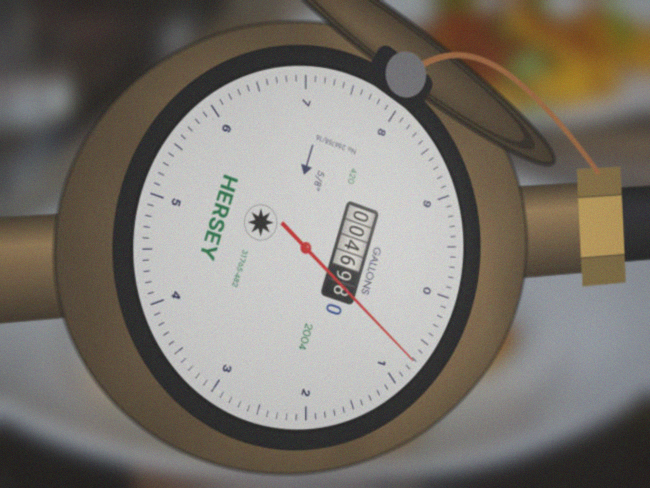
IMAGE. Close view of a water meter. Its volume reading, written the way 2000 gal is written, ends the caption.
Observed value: 46980.7 gal
